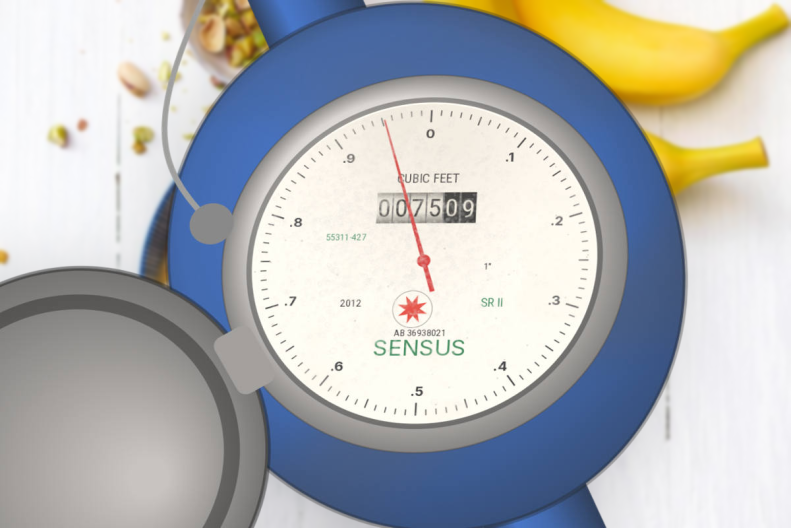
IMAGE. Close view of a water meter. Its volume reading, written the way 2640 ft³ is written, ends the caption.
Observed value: 7508.95 ft³
